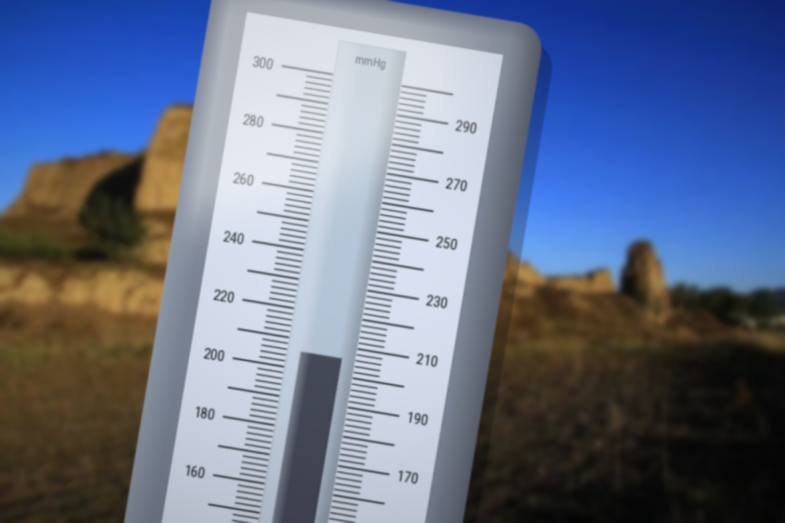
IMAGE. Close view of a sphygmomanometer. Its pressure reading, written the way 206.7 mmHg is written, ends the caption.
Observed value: 206 mmHg
